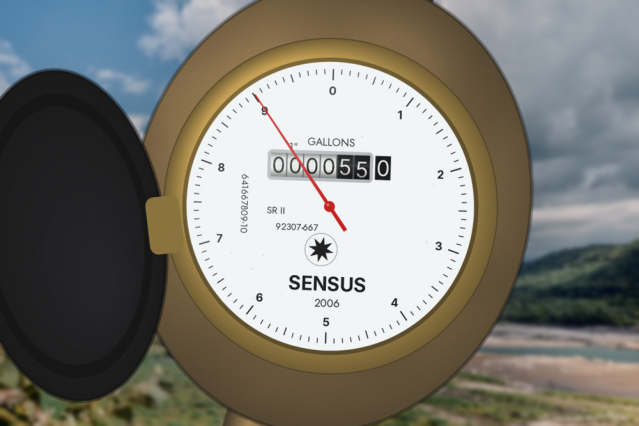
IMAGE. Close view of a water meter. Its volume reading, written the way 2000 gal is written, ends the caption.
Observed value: 549.0 gal
